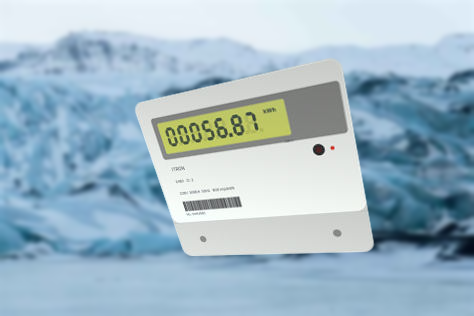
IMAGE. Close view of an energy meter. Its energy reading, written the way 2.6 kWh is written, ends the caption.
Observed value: 56.87 kWh
